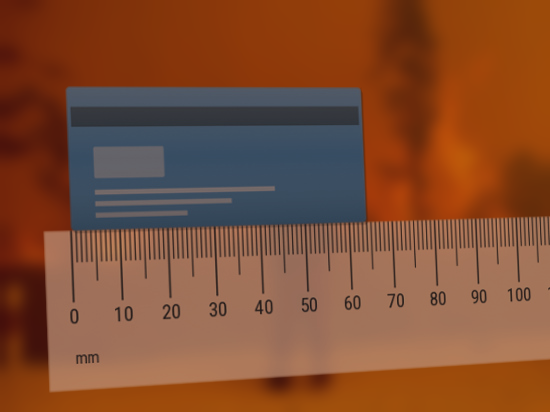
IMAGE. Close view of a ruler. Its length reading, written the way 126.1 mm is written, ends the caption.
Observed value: 64 mm
